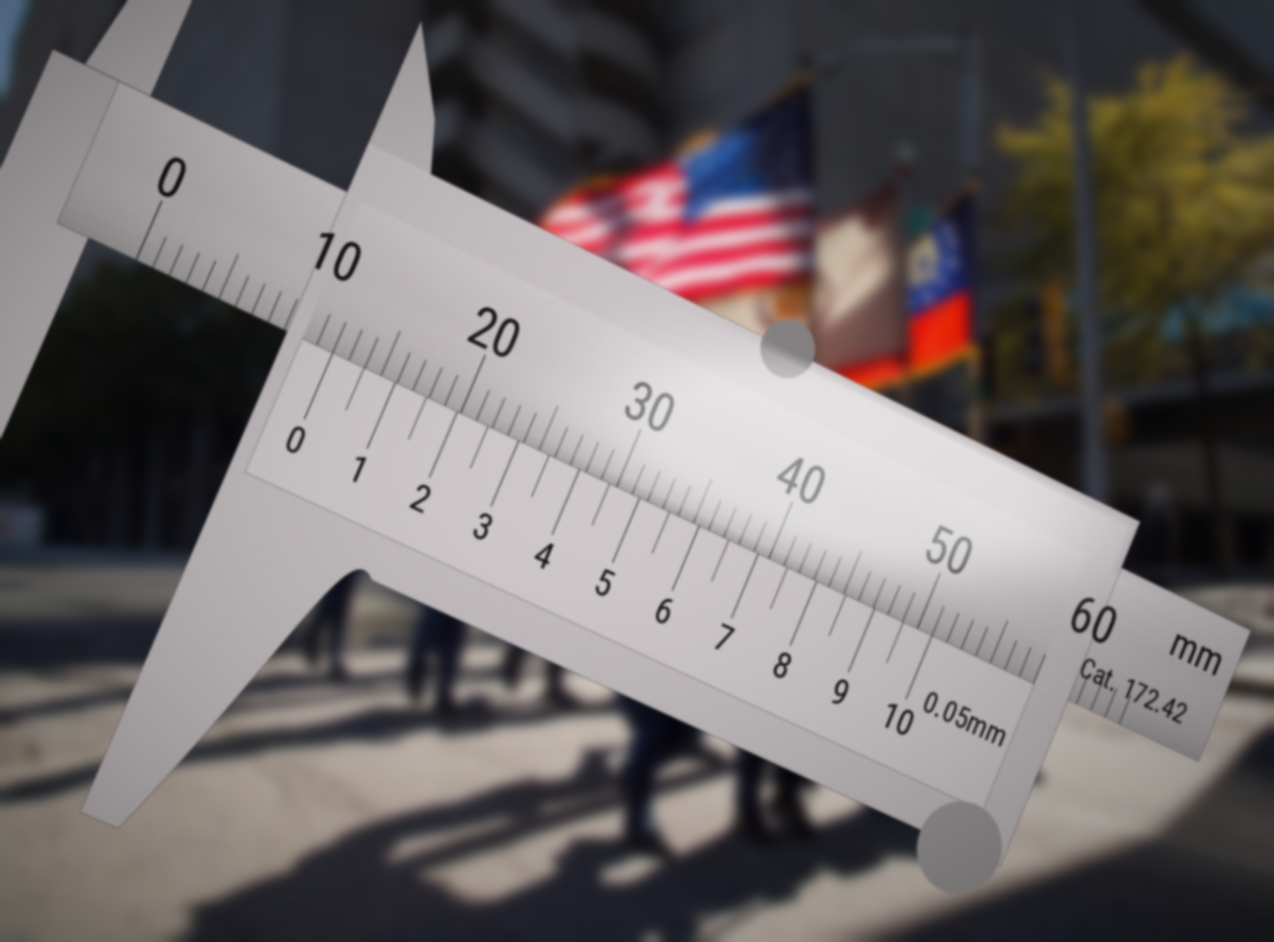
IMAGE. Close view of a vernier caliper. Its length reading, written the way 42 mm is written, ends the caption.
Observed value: 12.0 mm
